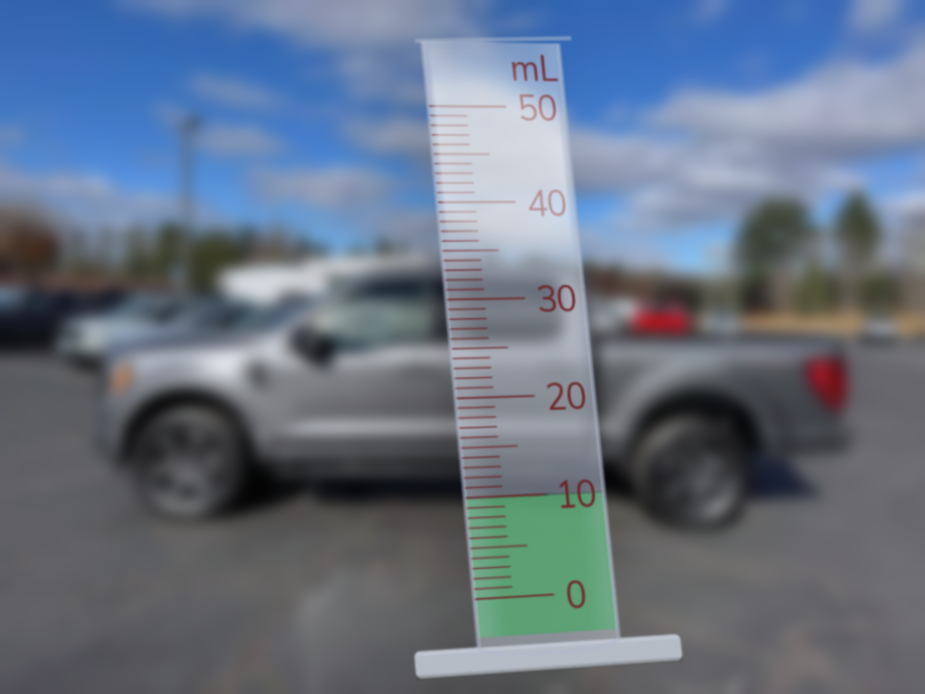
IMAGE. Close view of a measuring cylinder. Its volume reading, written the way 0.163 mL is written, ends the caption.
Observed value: 10 mL
